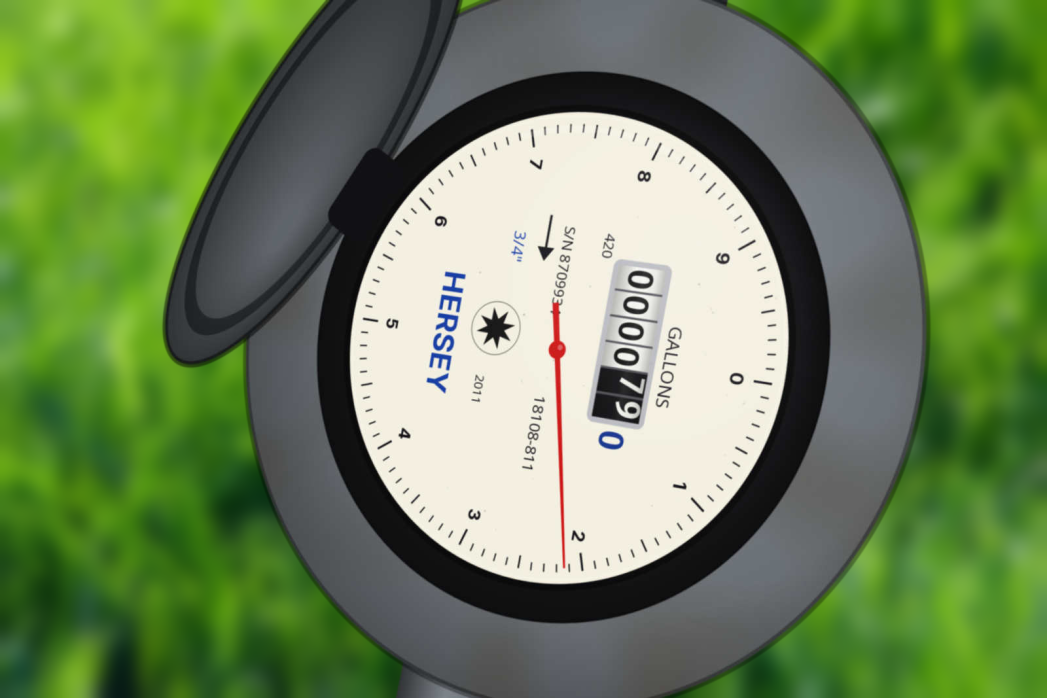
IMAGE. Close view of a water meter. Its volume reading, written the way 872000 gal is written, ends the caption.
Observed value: 792.1 gal
